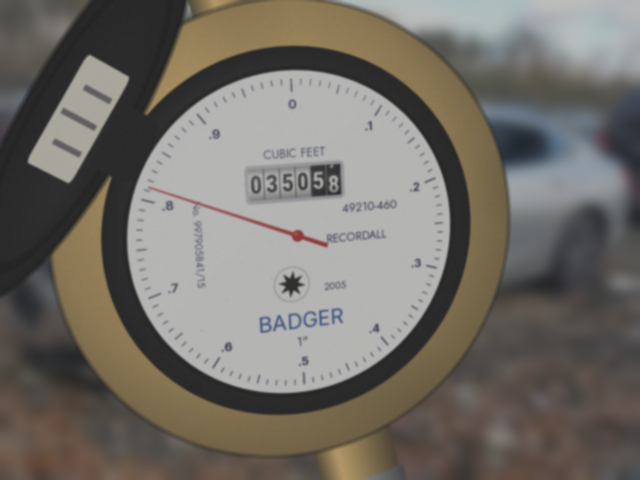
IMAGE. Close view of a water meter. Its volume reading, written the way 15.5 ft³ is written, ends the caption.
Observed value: 35057.81 ft³
